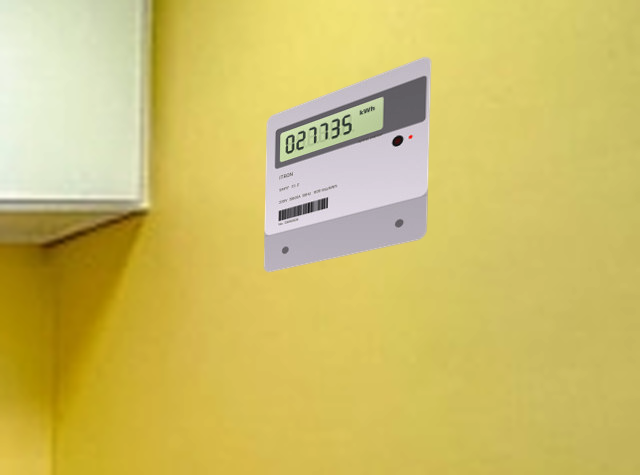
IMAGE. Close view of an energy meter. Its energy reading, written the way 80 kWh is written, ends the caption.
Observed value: 27735 kWh
